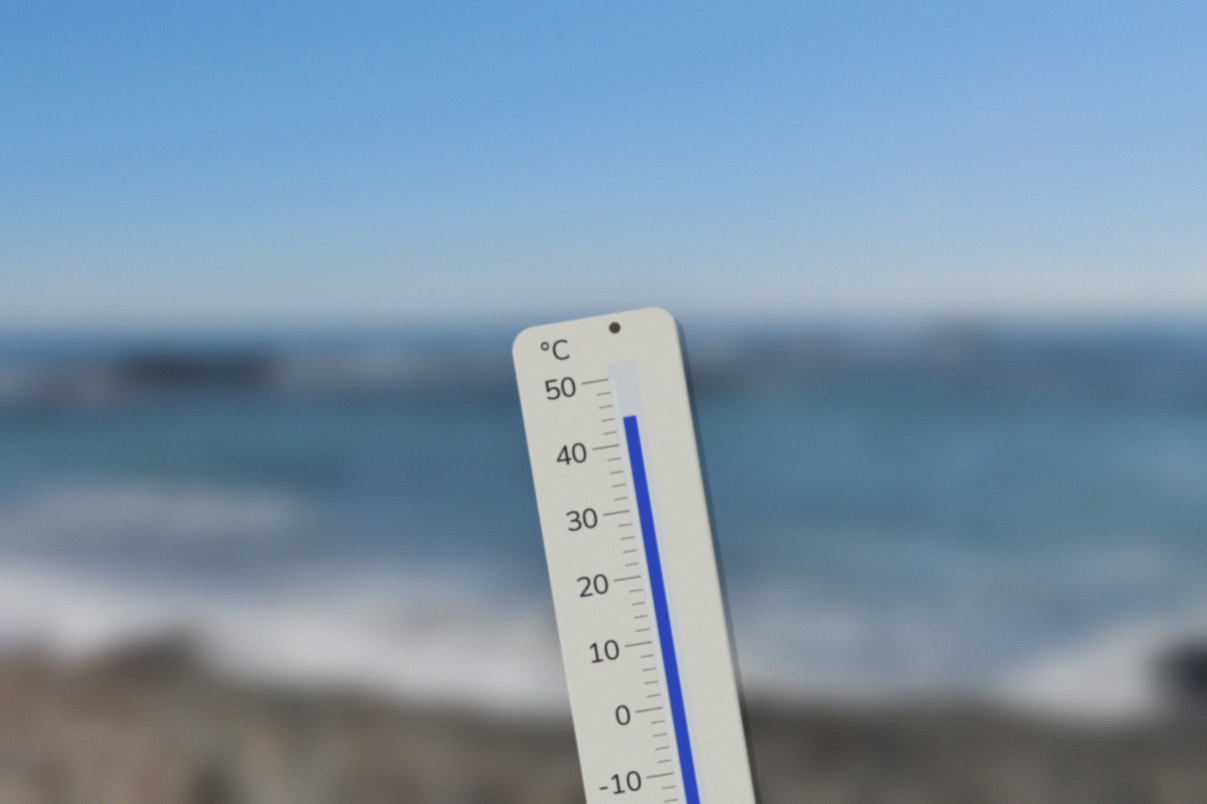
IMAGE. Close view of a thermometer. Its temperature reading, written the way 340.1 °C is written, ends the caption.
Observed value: 44 °C
